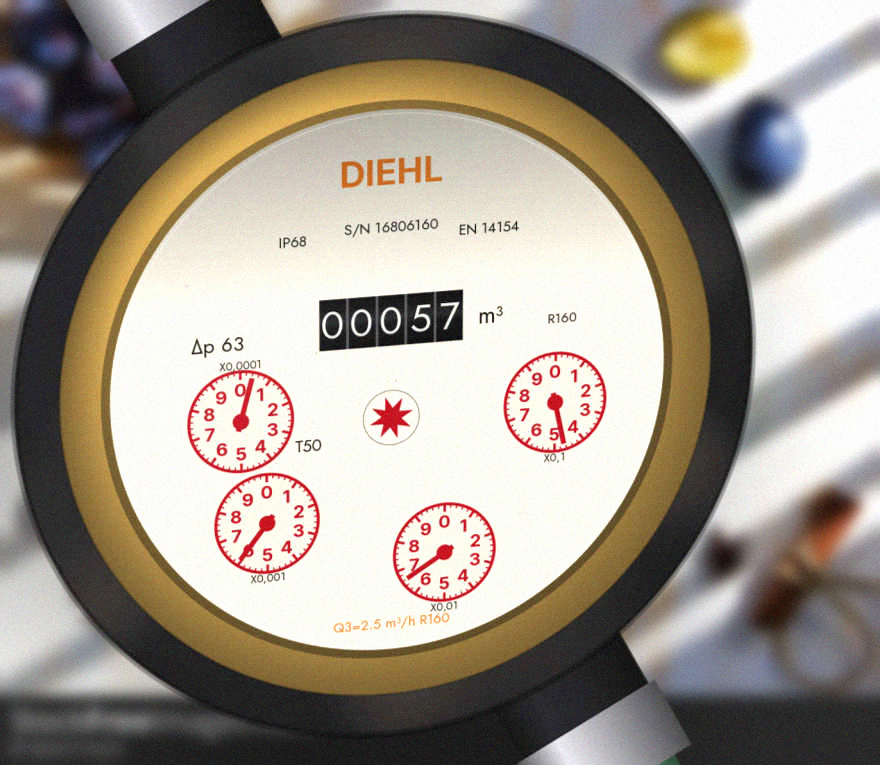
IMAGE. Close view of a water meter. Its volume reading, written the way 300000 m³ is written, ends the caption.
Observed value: 57.4660 m³
